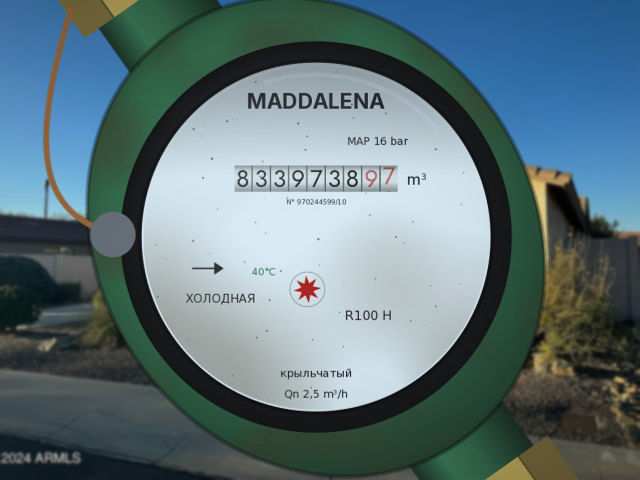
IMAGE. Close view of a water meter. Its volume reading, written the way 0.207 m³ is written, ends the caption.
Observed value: 8339738.97 m³
